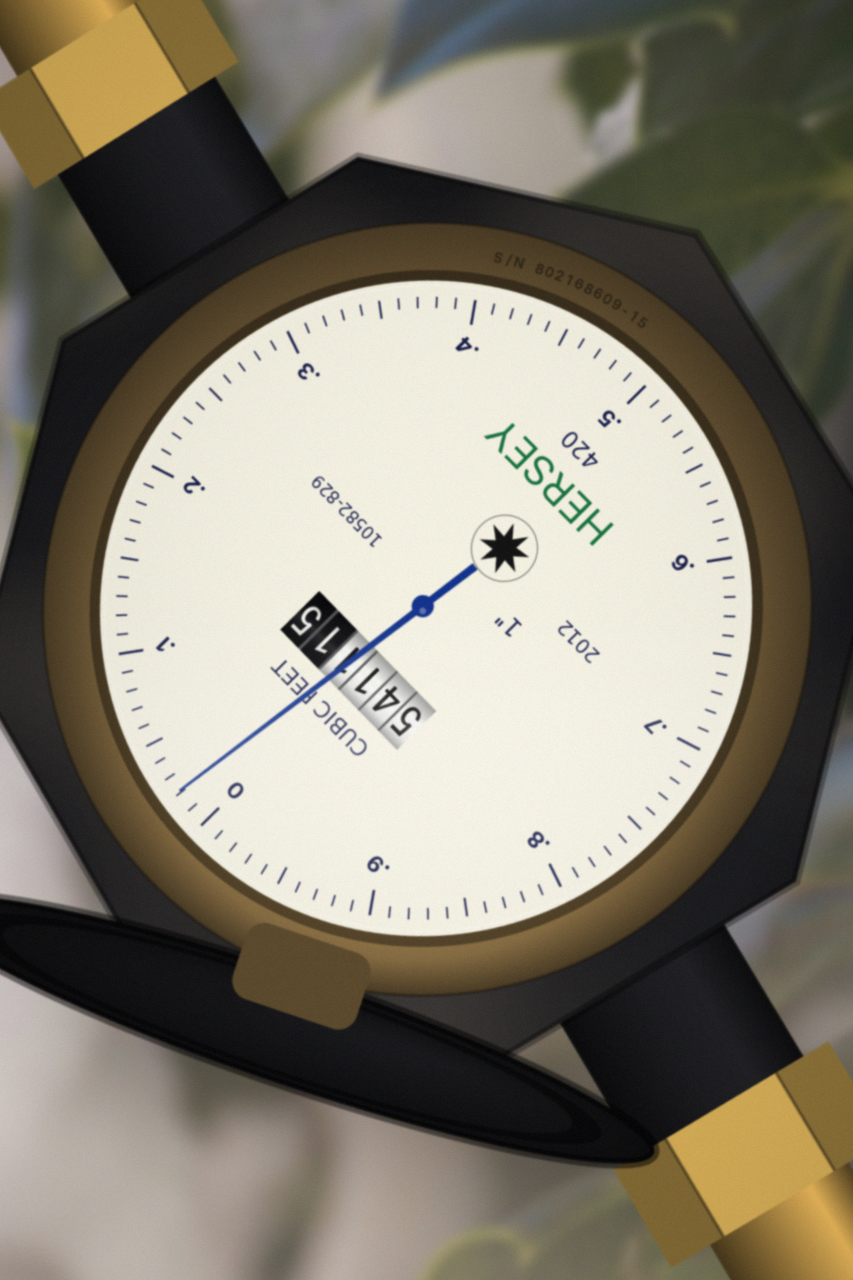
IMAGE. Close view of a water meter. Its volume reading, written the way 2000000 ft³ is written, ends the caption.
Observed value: 541115.02 ft³
